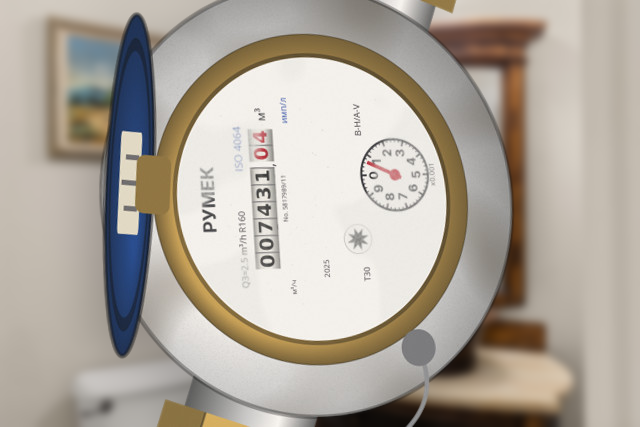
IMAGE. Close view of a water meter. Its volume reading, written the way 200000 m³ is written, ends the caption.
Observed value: 7431.040 m³
